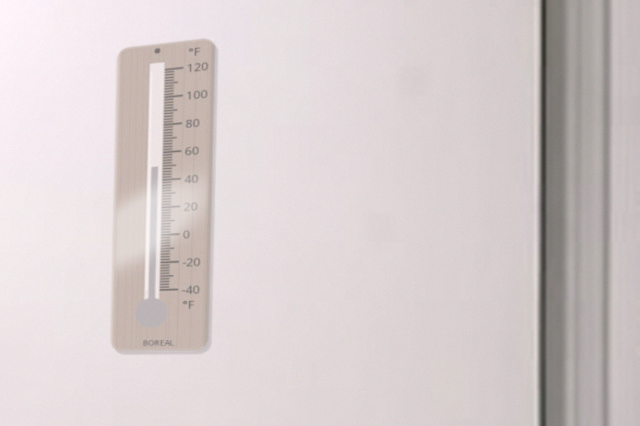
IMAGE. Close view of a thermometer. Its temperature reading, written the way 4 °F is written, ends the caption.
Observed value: 50 °F
